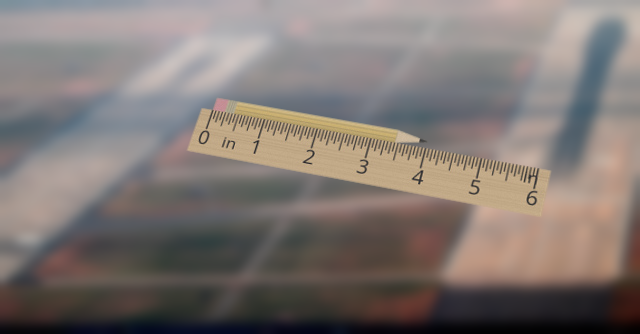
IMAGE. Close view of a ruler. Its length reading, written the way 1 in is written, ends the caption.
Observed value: 4 in
